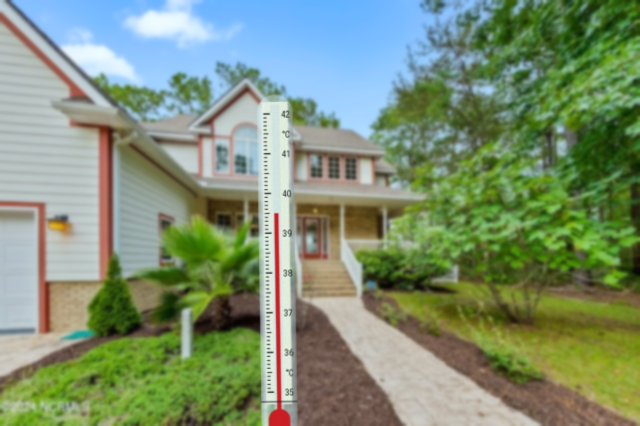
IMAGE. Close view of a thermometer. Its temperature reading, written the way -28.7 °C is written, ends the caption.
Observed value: 39.5 °C
